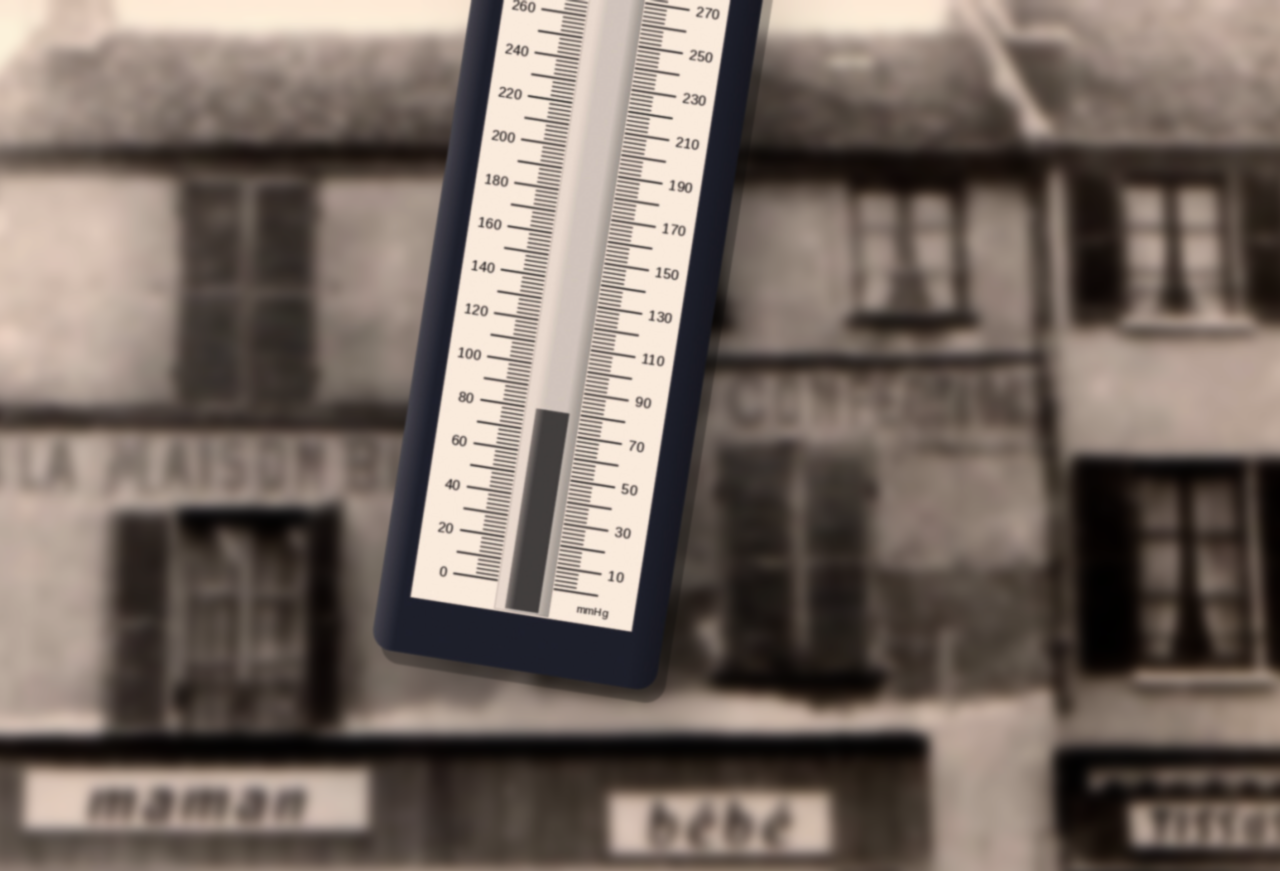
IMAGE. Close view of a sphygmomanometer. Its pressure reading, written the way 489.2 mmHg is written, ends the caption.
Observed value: 80 mmHg
